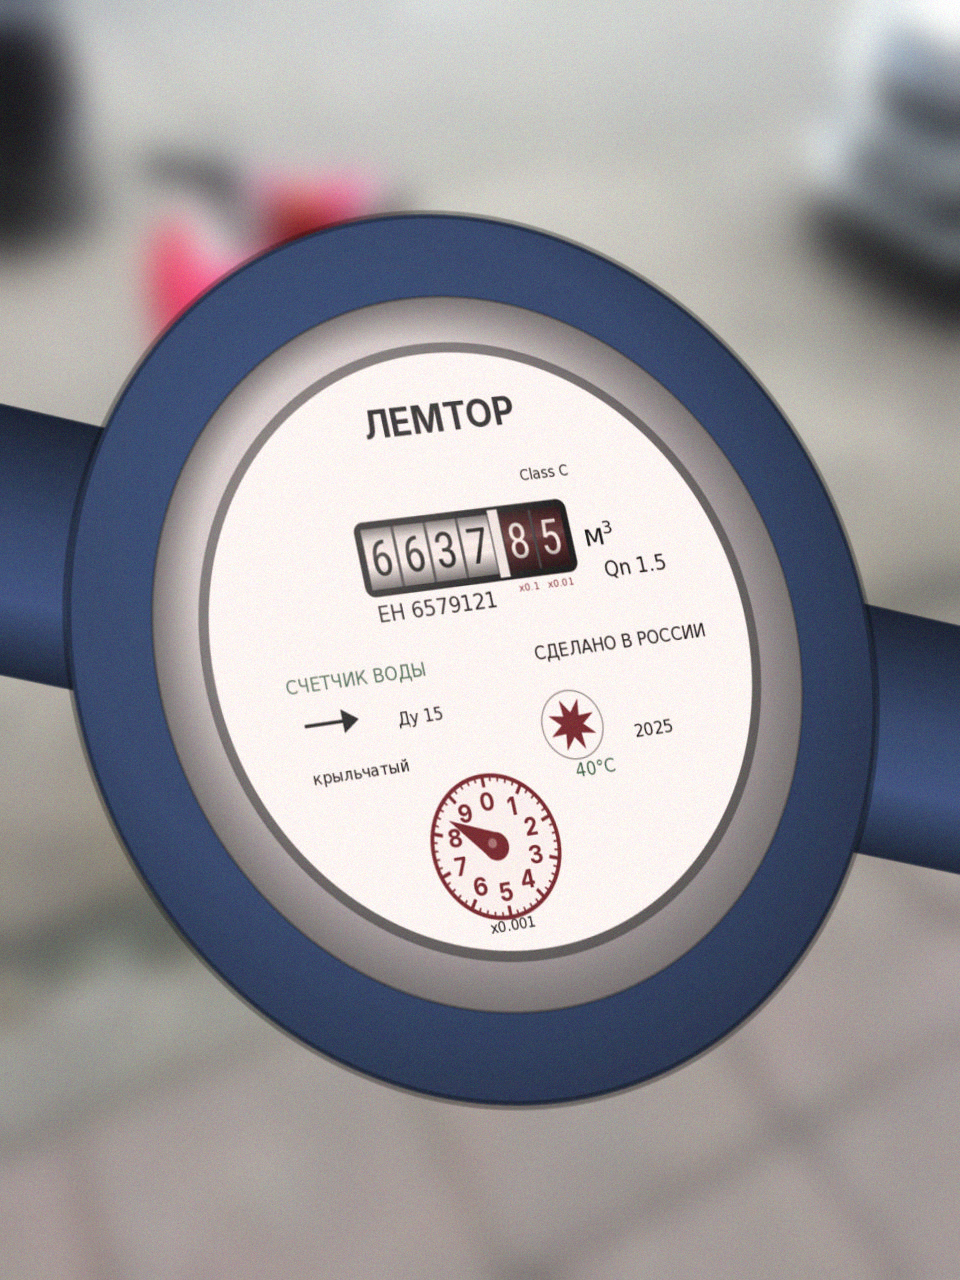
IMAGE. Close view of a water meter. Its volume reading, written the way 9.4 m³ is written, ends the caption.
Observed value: 6637.858 m³
